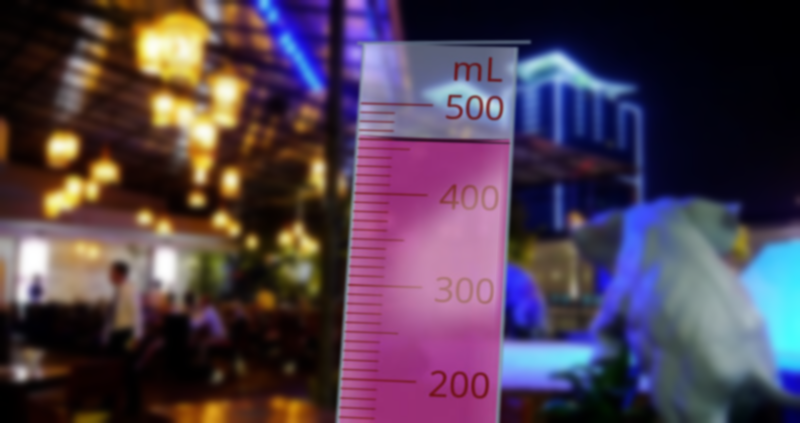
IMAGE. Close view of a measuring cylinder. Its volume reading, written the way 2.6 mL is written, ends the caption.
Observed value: 460 mL
